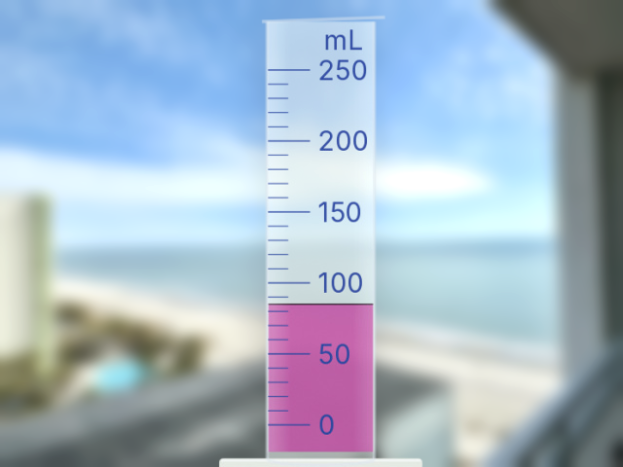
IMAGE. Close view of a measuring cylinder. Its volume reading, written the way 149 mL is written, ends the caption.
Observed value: 85 mL
